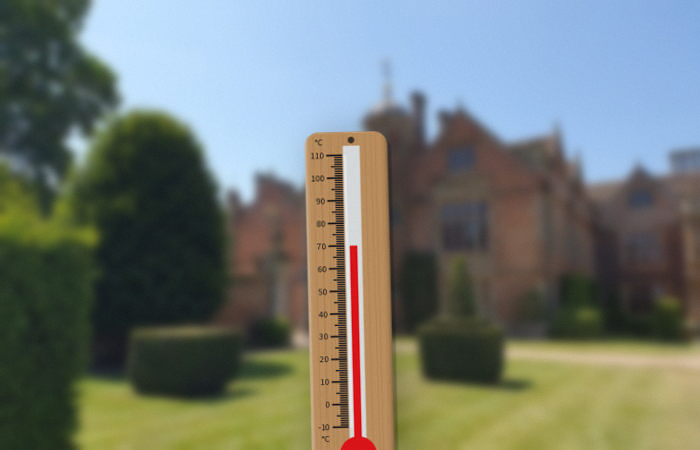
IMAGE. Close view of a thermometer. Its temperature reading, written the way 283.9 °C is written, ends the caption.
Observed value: 70 °C
